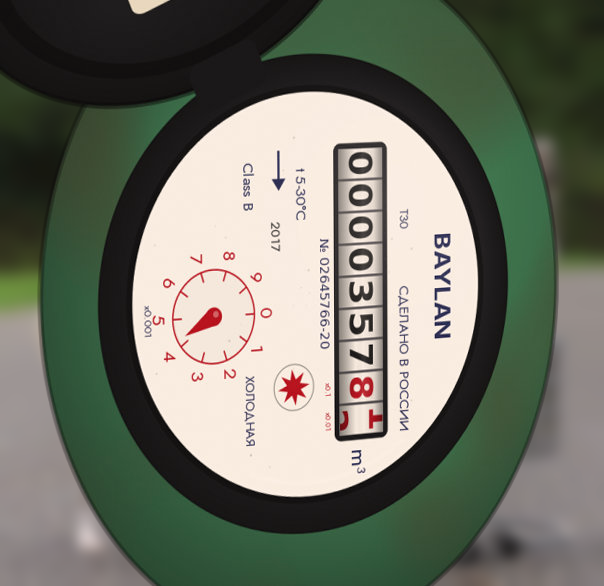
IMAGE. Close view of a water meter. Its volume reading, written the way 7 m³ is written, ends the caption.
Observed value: 357.814 m³
